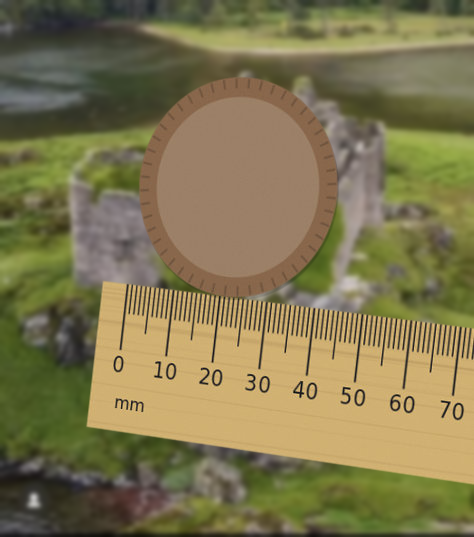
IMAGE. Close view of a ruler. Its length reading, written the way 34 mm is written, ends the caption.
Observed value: 42 mm
